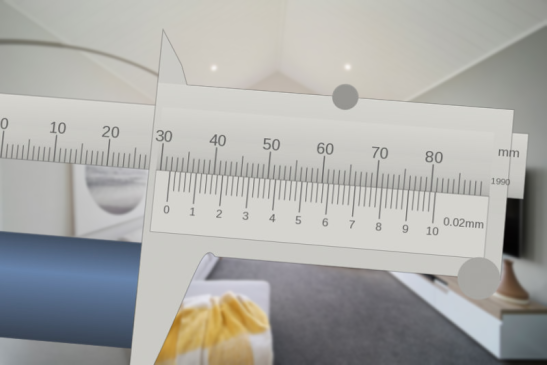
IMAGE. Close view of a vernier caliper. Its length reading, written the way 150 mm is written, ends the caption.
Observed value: 31.8 mm
